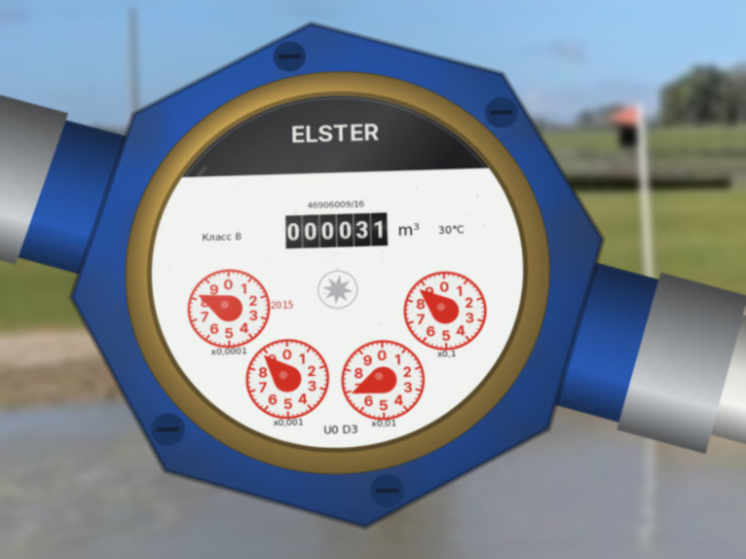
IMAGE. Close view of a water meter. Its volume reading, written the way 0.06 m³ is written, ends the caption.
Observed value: 31.8688 m³
